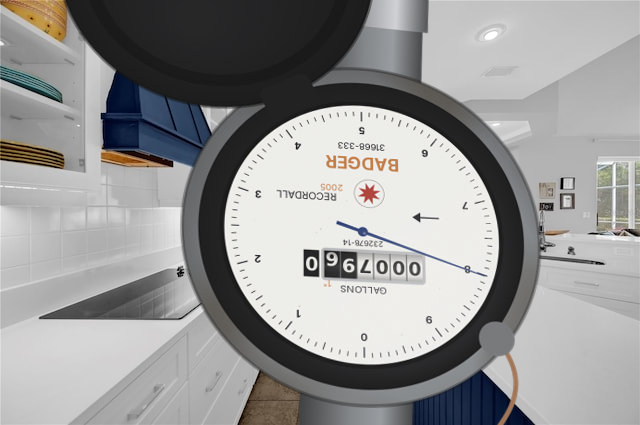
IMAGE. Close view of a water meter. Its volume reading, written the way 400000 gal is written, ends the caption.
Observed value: 7958.0 gal
